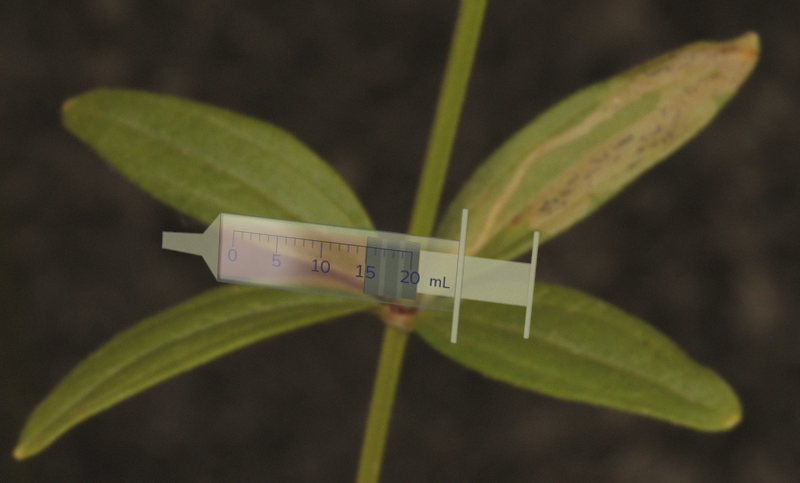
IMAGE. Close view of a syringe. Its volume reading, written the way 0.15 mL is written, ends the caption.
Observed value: 15 mL
